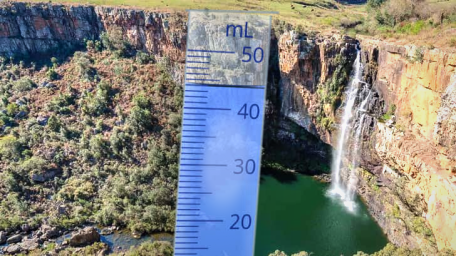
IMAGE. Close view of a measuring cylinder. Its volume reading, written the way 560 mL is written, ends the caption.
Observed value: 44 mL
